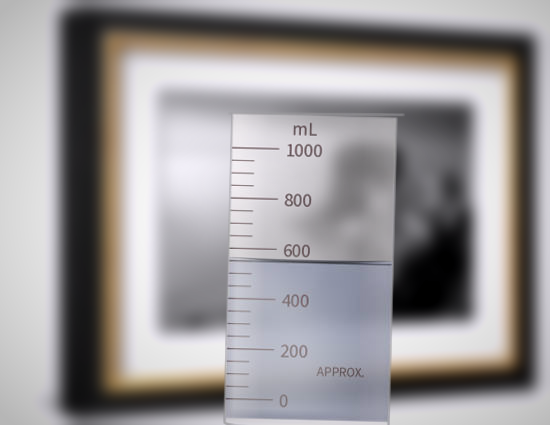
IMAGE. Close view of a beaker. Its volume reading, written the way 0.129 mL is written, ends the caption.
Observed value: 550 mL
